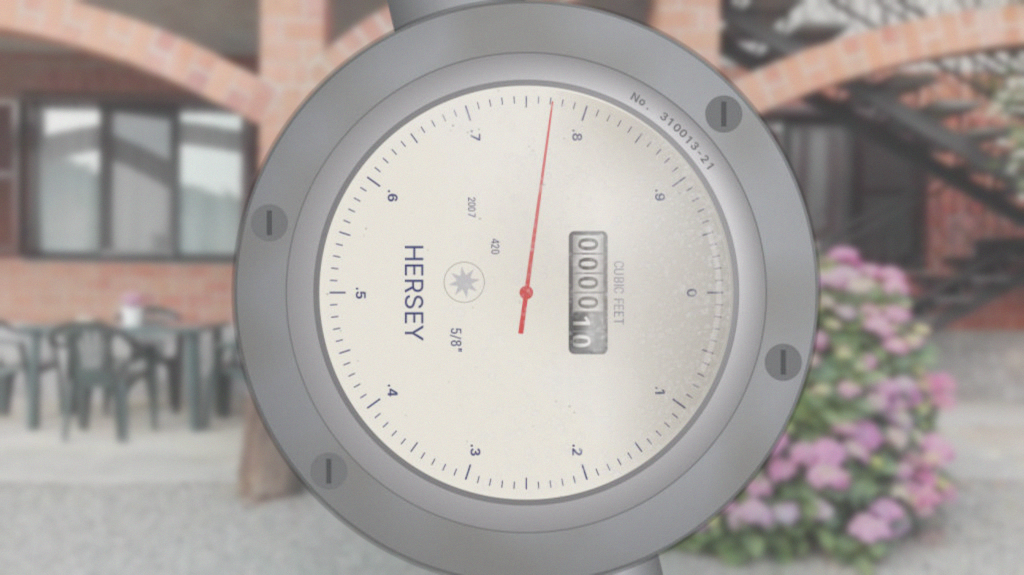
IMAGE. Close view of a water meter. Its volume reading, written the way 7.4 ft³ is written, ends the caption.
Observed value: 9.77 ft³
